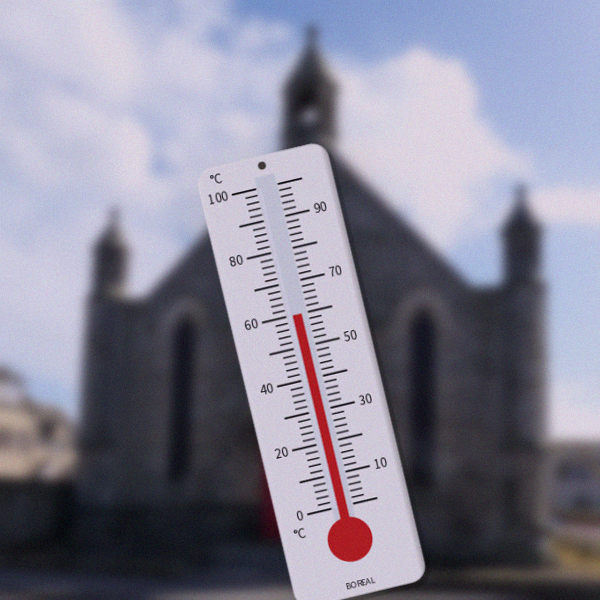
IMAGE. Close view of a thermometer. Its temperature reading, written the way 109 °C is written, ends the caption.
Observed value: 60 °C
